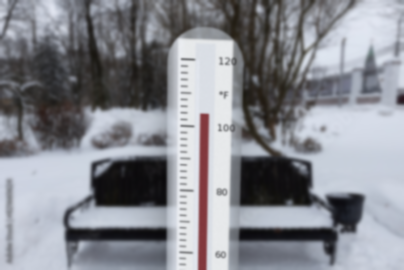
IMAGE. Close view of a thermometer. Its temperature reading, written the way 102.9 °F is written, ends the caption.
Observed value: 104 °F
